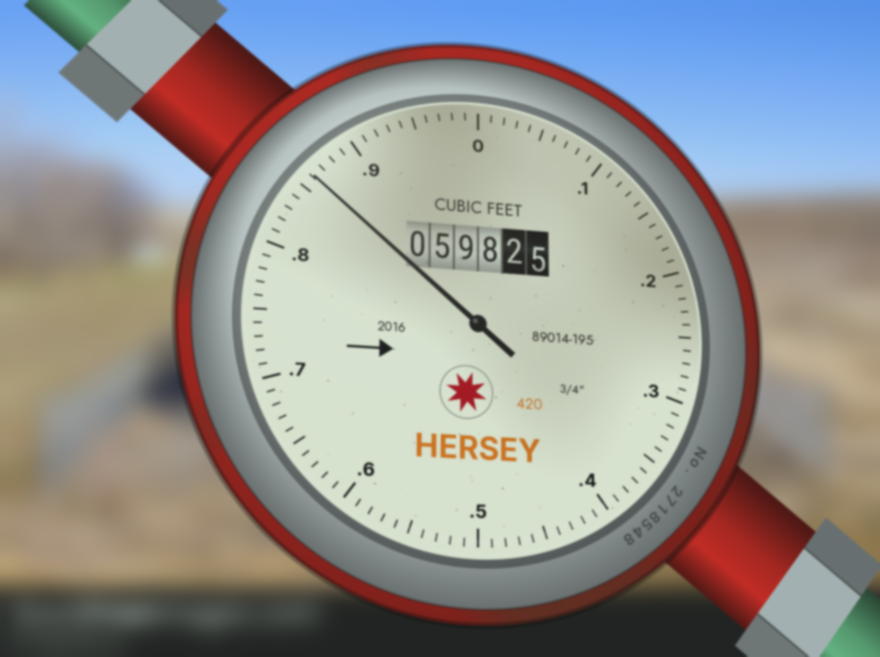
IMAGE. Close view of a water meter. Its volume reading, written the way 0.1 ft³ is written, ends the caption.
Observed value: 59824.86 ft³
